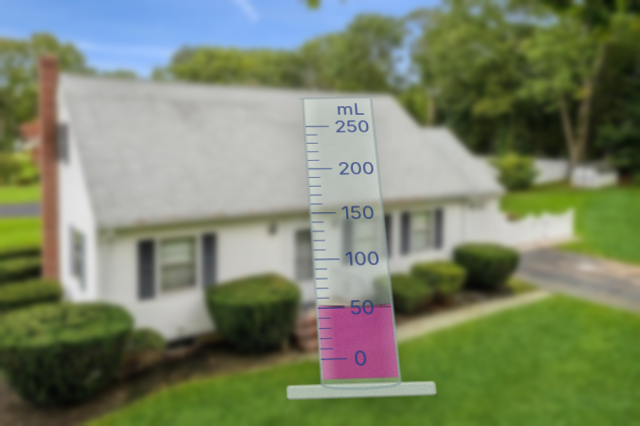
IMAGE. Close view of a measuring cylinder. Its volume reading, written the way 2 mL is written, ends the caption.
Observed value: 50 mL
